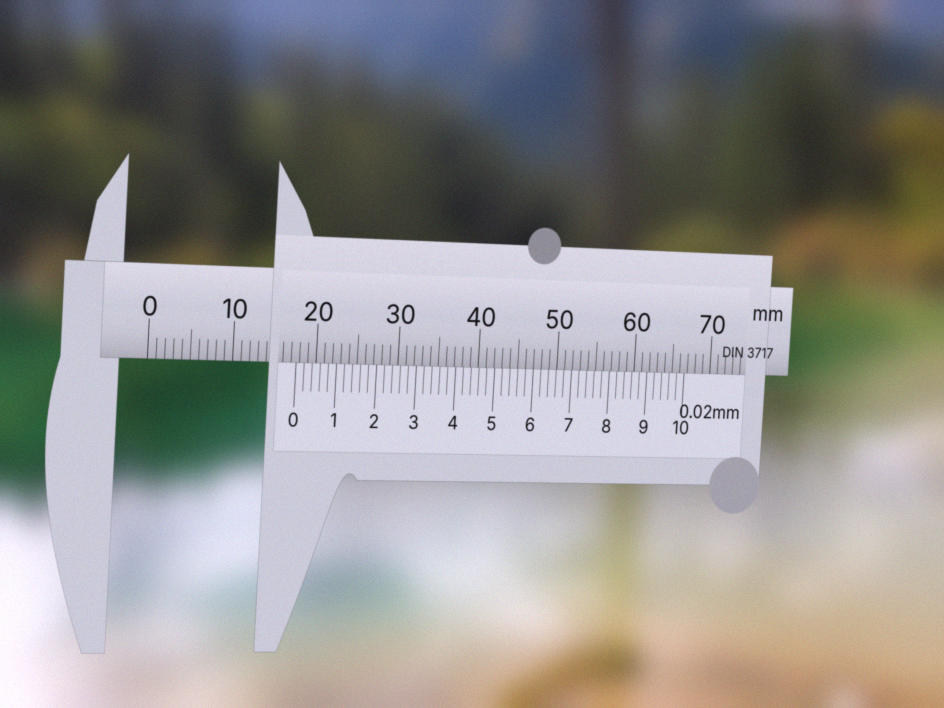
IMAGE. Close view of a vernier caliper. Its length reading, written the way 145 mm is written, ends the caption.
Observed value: 17.6 mm
